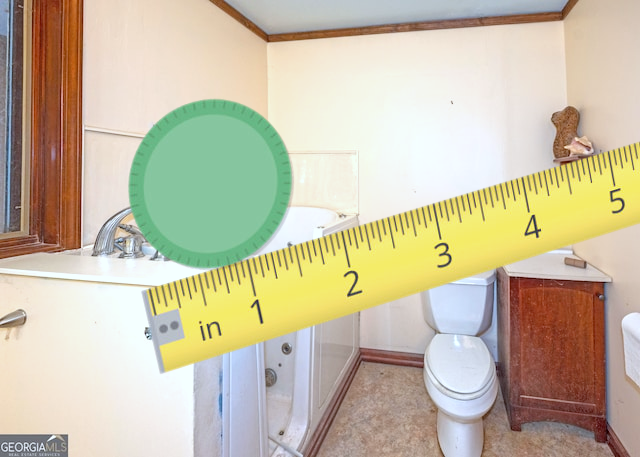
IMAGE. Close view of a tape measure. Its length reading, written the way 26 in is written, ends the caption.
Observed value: 1.625 in
